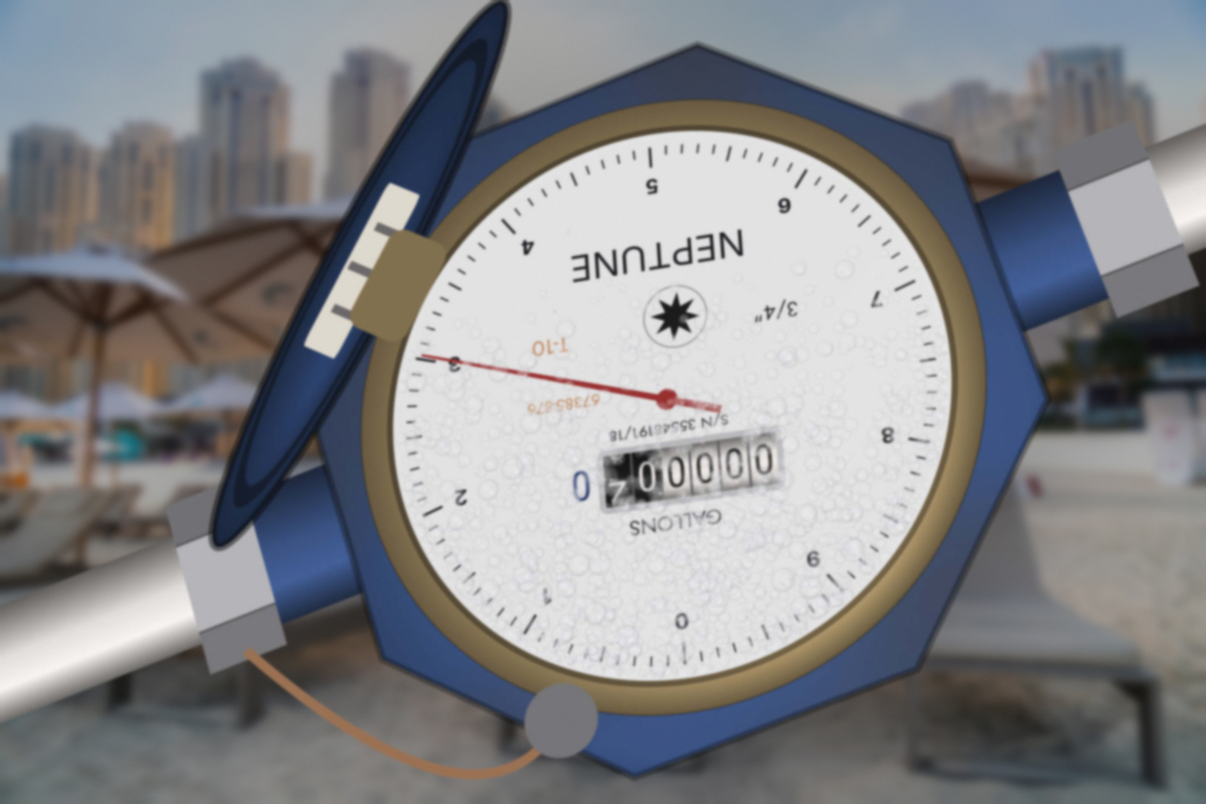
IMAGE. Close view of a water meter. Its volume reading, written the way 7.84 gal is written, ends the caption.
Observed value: 23.0 gal
